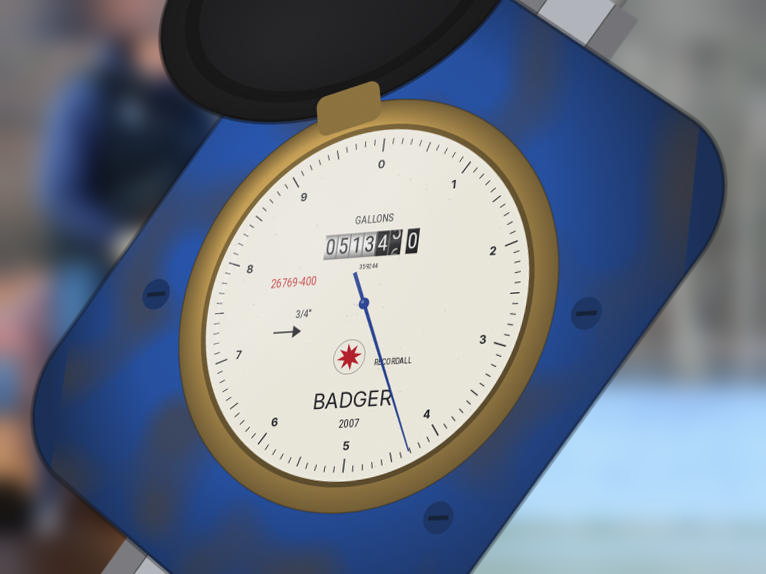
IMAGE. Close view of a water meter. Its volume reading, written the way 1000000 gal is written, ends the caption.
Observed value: 513454.3 gal
